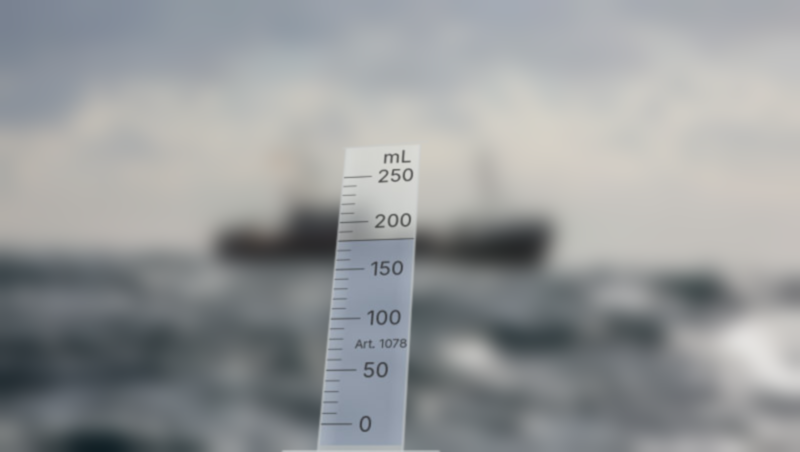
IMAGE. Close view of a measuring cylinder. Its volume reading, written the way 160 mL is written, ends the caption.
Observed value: 180 mL
